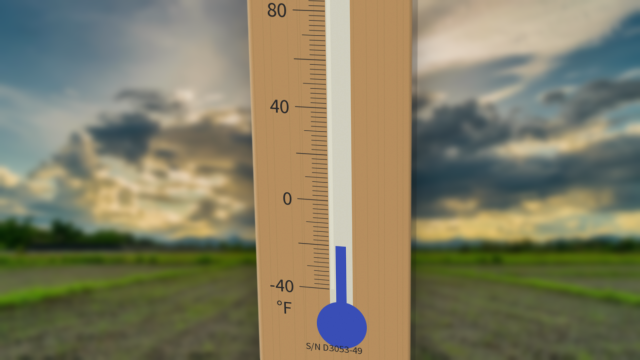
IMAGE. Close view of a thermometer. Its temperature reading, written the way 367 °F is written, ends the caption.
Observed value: -20 °F
